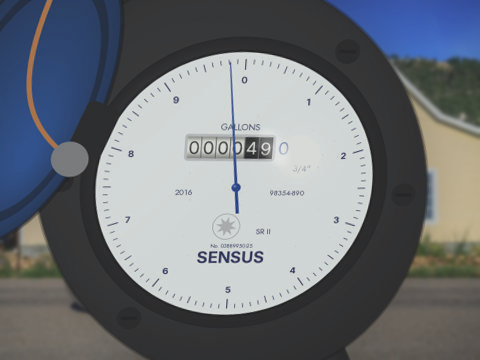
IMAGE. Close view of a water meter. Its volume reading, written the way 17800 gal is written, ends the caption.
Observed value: 489.8 gal
